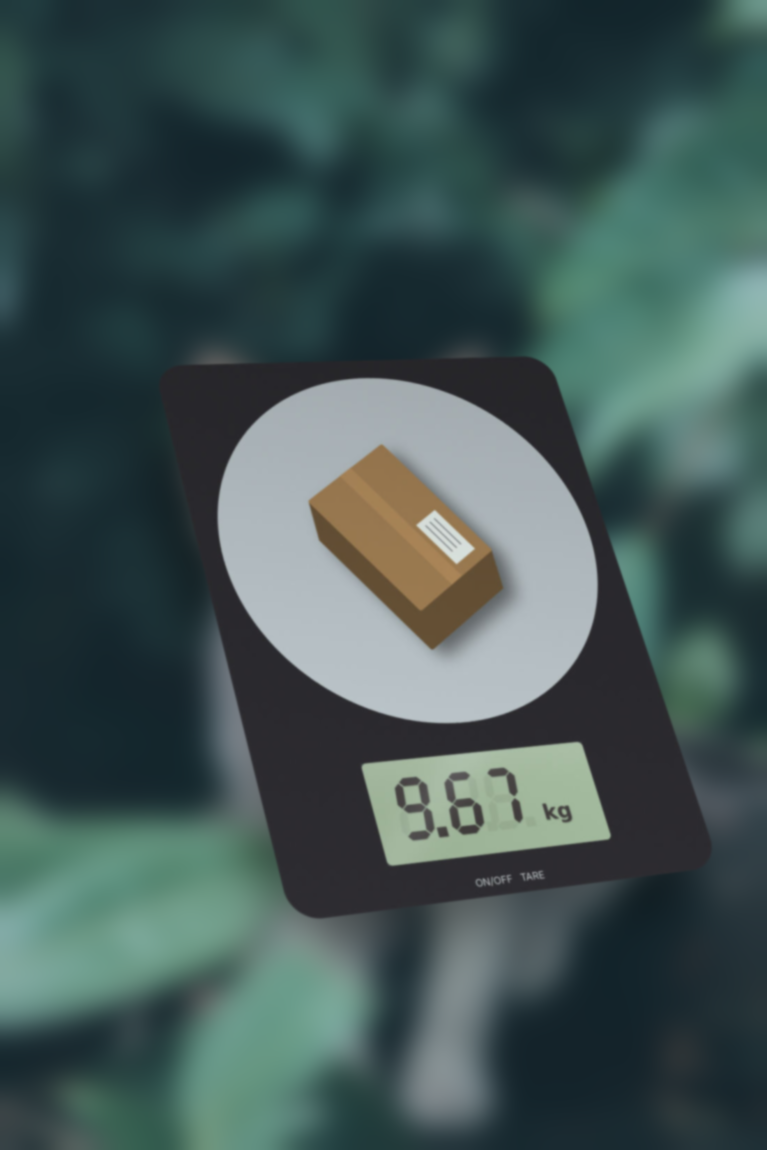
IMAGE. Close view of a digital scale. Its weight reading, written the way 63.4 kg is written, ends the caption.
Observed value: 9.67 kg
